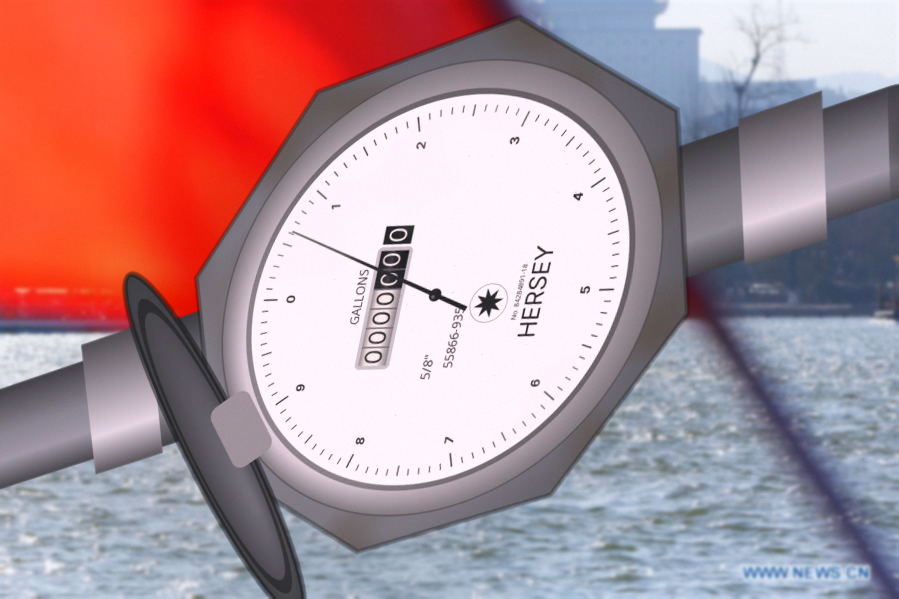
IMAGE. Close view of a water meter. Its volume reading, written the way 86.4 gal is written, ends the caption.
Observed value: 0.6 gal
